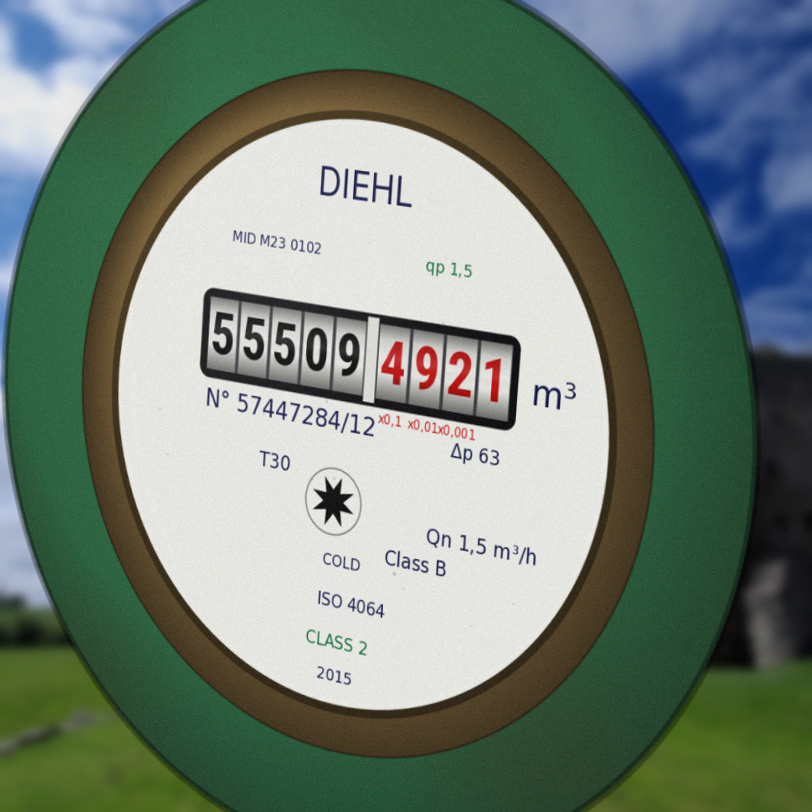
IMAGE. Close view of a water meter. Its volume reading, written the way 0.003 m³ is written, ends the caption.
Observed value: 55509.4921 m³
